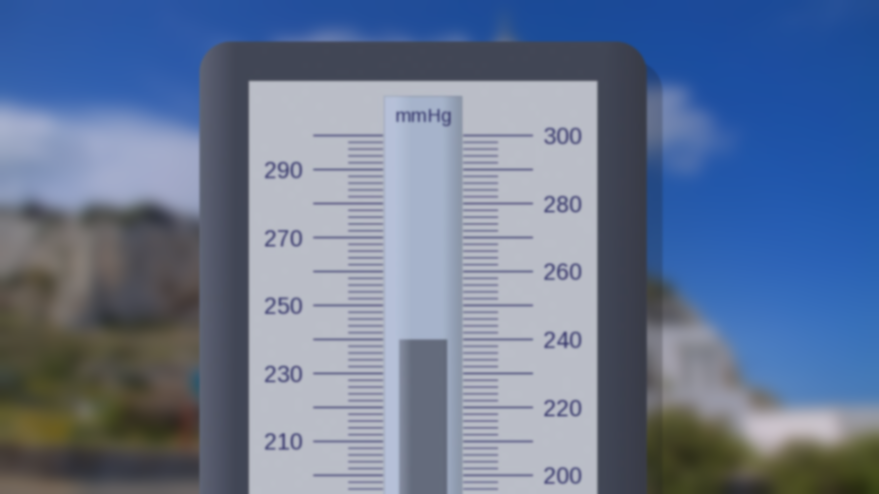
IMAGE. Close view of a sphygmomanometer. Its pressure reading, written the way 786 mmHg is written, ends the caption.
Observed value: 240 mmHg
